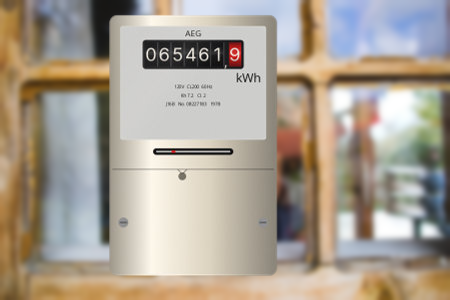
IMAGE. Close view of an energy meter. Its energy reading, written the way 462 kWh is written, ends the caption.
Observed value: 65461.9 kWh
